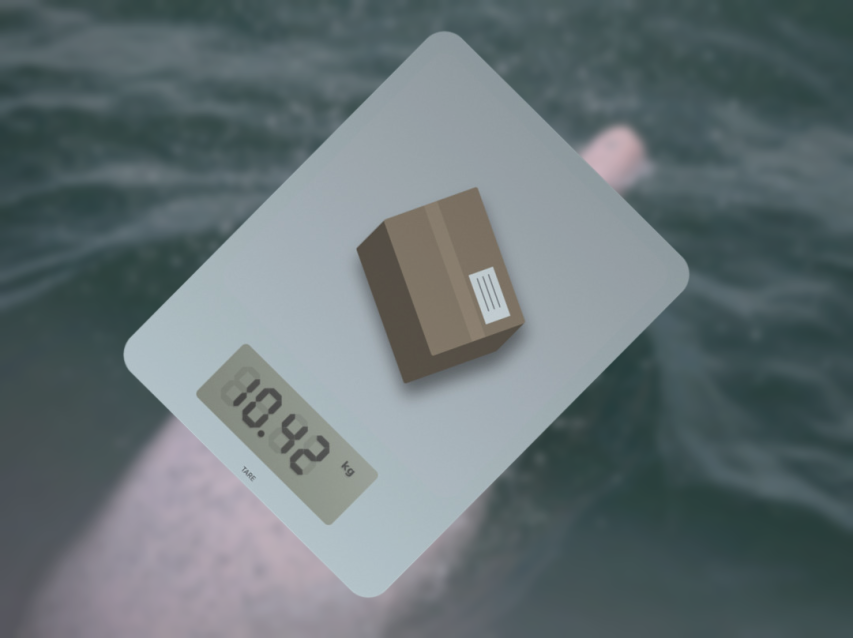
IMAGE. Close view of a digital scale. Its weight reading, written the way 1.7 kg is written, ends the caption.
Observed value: 10.42 kg
